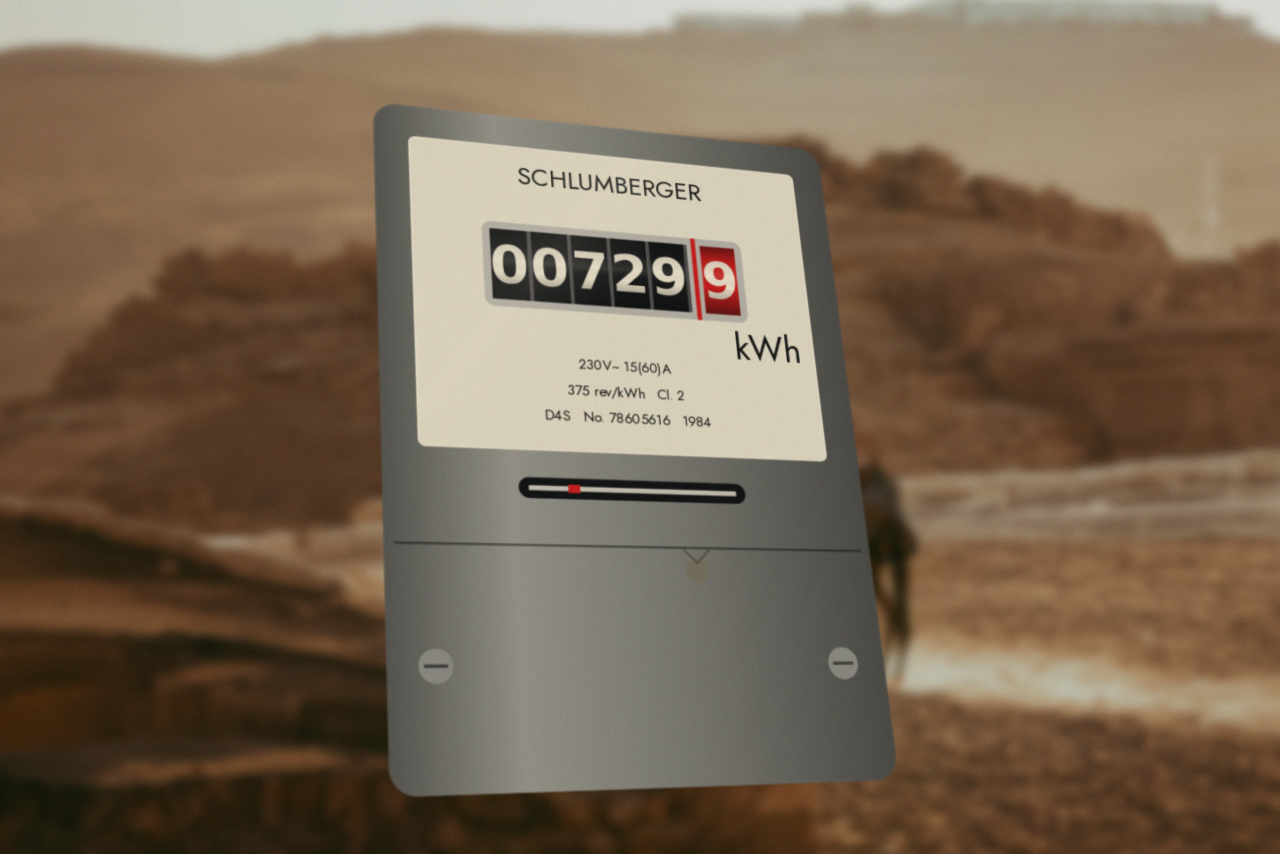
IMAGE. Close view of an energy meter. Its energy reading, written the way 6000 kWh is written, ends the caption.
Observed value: 729.9 kWh
